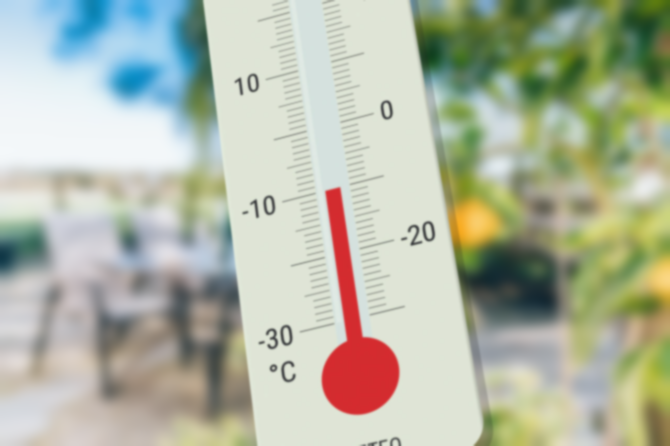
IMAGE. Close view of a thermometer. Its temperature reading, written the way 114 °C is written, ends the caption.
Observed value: -10 °C
